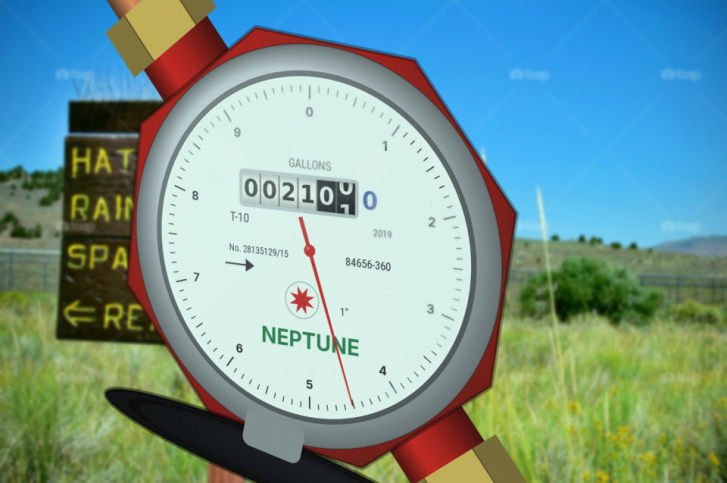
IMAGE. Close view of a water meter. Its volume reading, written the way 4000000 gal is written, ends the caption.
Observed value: 21004.5 gal
